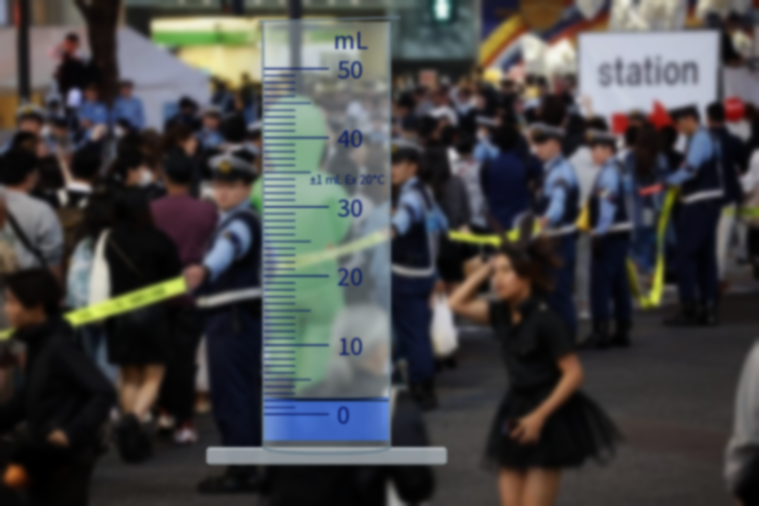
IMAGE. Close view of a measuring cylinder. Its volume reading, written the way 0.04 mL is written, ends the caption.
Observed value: 2 mL
